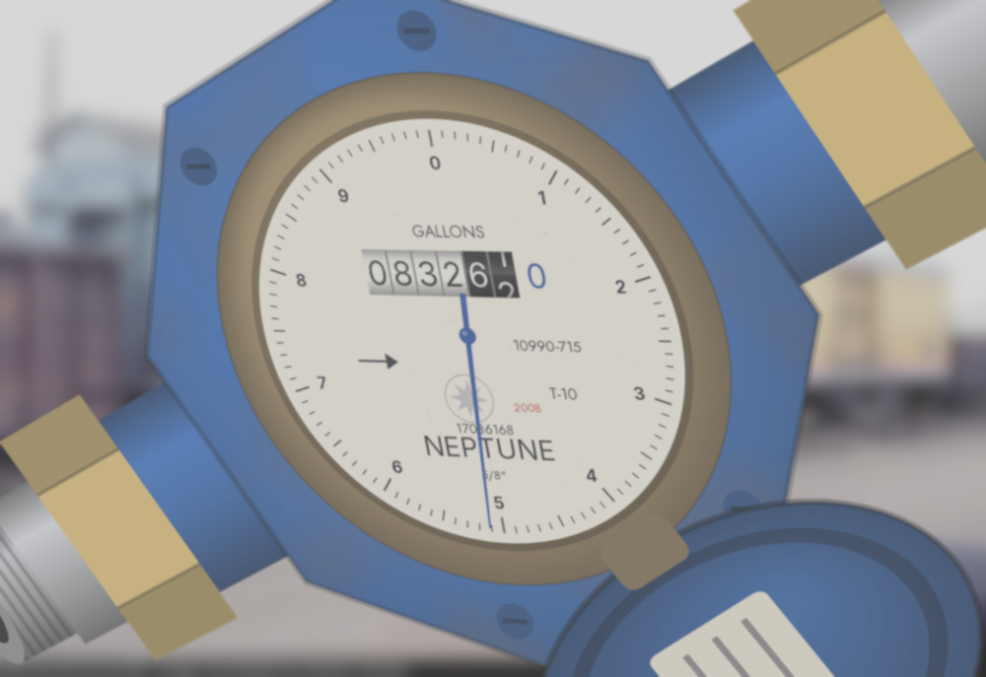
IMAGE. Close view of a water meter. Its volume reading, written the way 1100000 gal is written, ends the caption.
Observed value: 832615.1 gal
